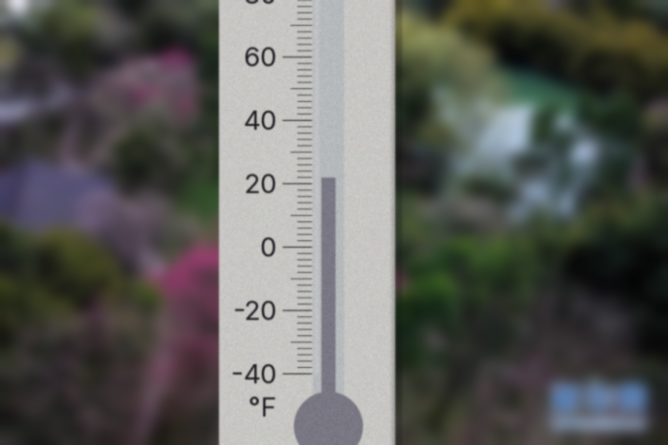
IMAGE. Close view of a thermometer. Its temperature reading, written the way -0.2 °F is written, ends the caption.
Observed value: 22 °F
